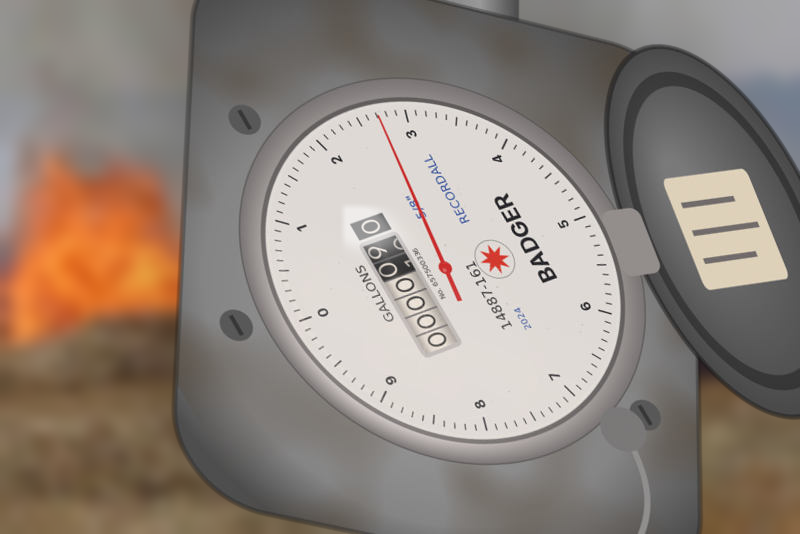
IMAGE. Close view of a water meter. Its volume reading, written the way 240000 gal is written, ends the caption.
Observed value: 92.7 gal
